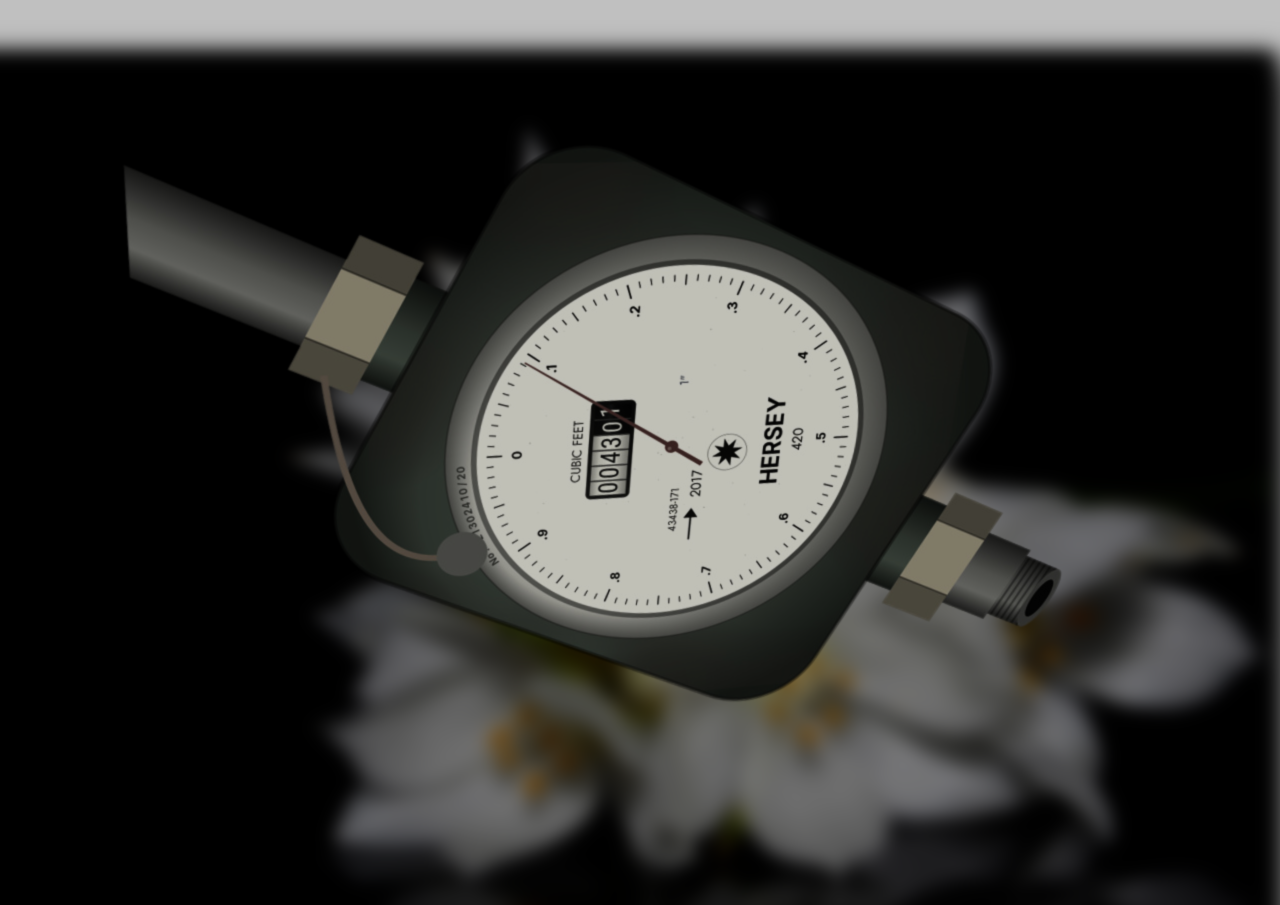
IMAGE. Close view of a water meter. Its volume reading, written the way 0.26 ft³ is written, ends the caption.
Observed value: 4301.09 ft³
